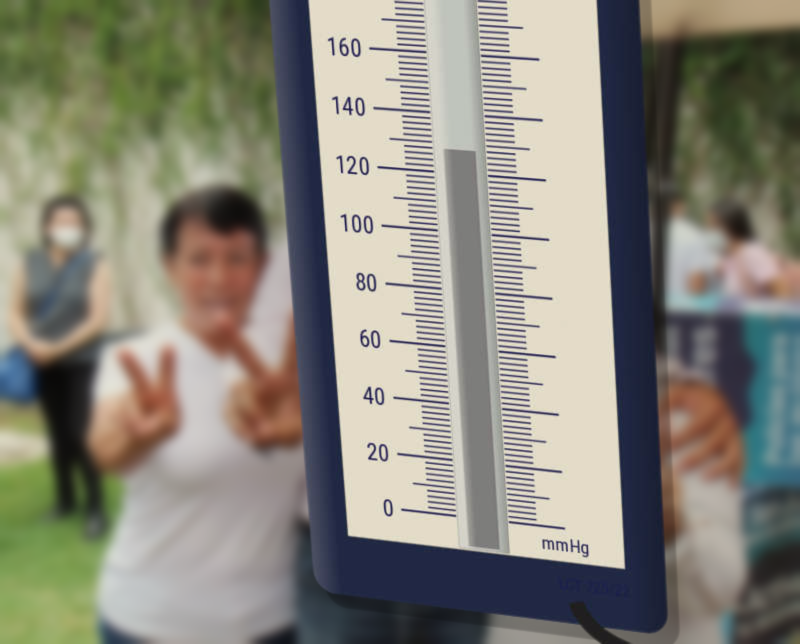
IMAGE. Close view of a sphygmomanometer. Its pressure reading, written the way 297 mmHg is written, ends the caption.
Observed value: 128 mmHg
